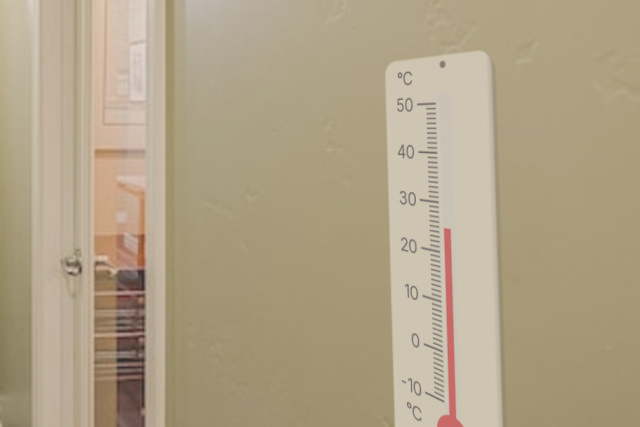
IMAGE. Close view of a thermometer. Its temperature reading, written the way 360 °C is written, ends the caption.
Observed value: 25 °C
